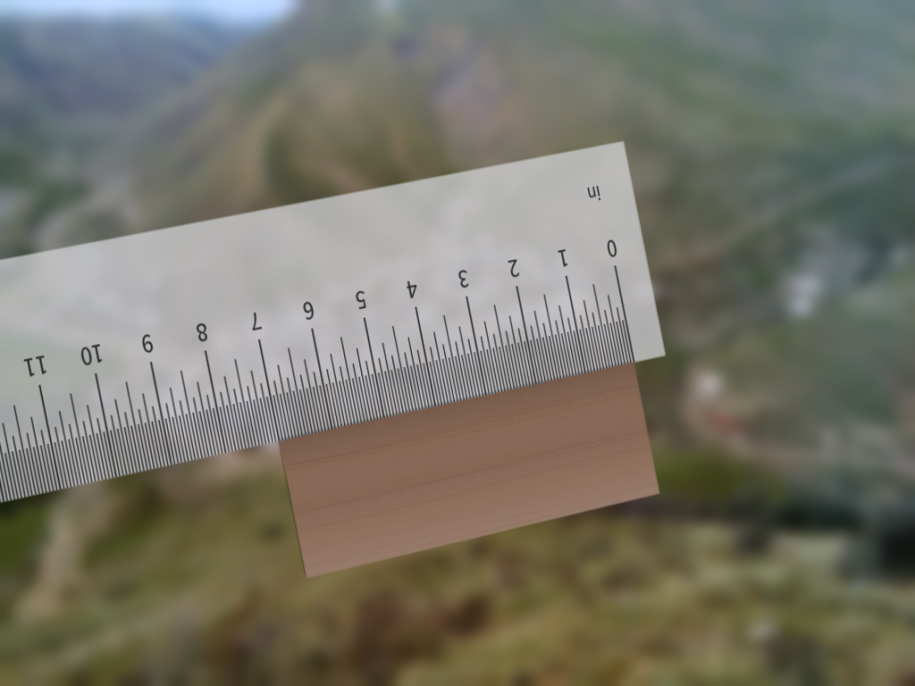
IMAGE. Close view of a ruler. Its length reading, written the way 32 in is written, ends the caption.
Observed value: 7 in
